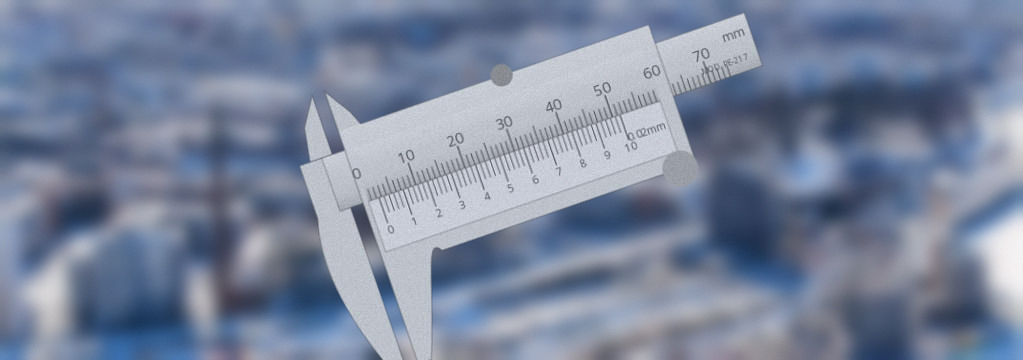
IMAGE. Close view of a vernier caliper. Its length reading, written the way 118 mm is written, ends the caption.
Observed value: 2.5 mm
